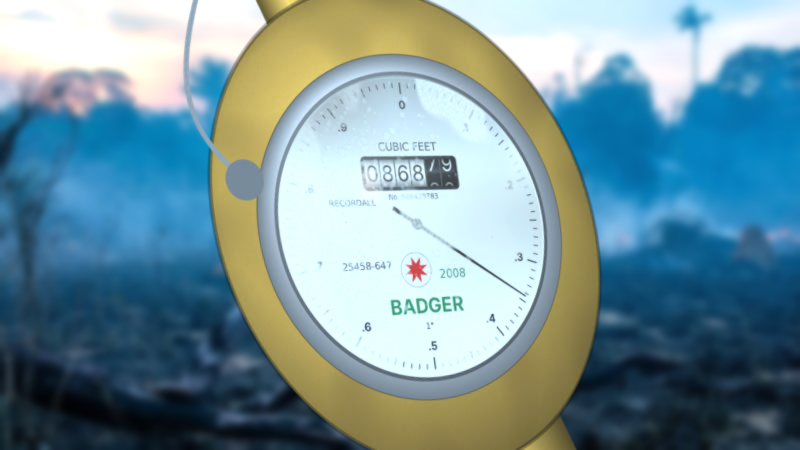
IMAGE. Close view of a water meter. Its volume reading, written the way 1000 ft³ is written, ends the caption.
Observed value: 86879.34 ft³
